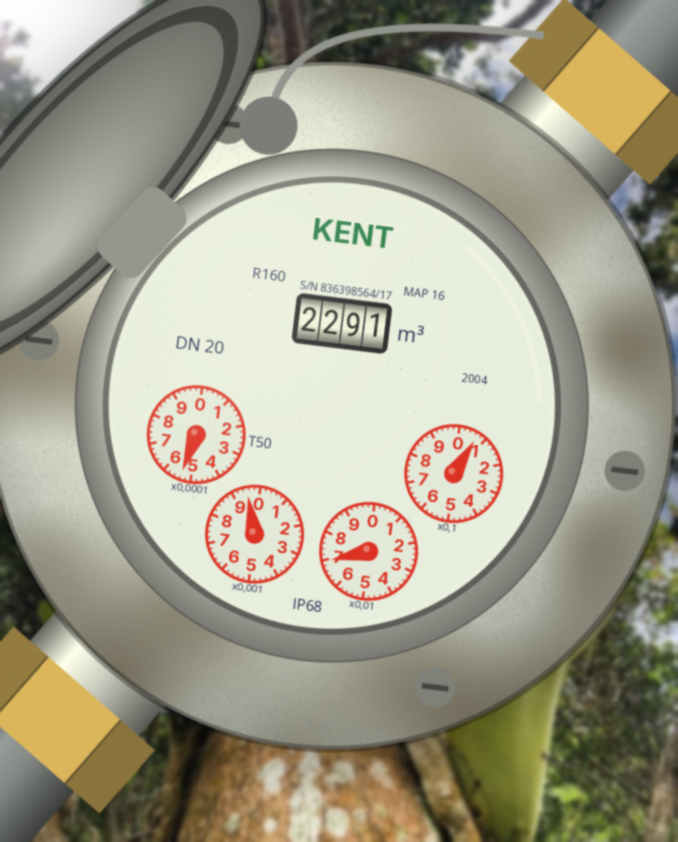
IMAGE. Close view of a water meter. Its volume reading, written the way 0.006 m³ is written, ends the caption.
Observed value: 2291.0695 m³
